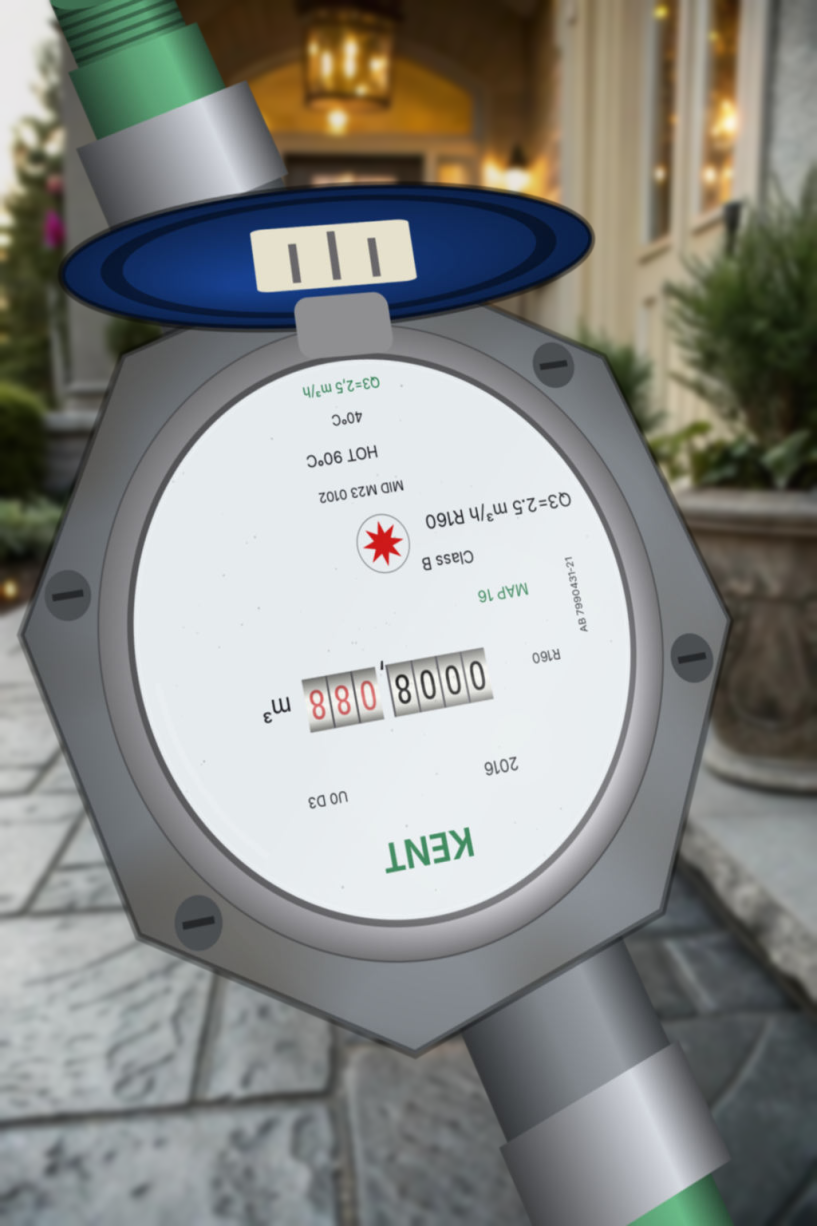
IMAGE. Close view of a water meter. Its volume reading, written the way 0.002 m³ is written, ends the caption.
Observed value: 8.088 m³
